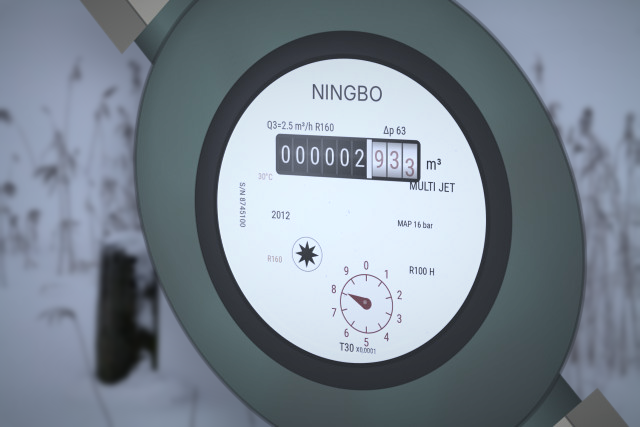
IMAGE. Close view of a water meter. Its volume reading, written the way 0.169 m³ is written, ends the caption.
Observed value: 2.9328 m³
